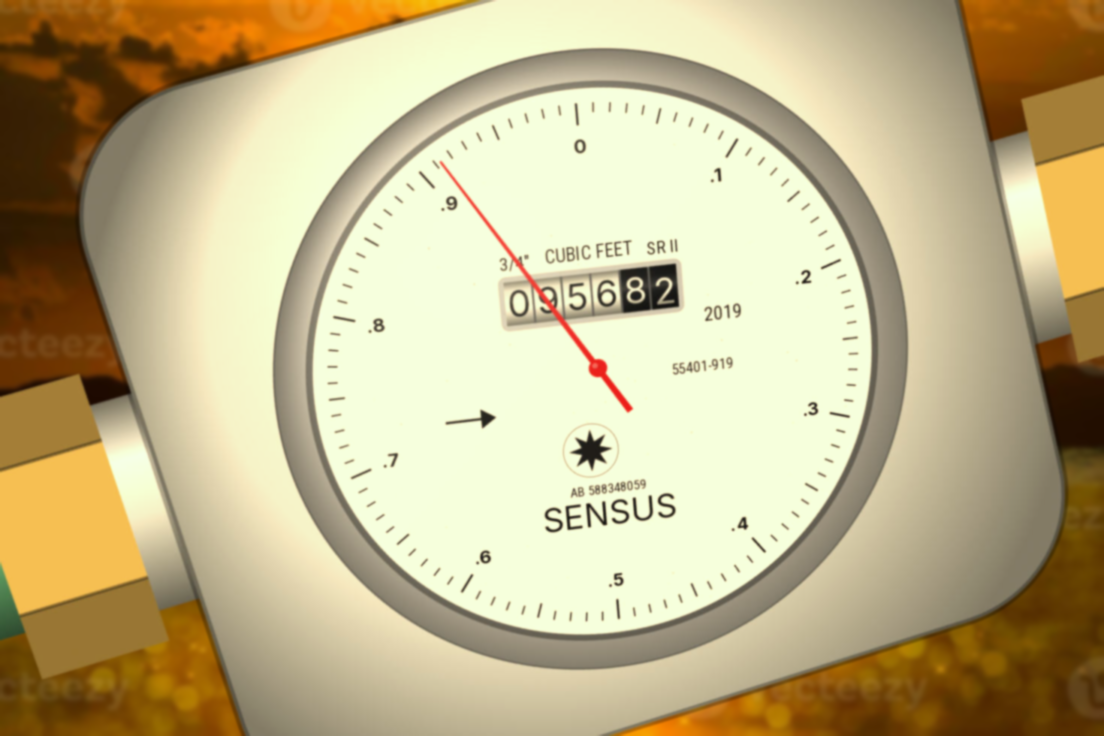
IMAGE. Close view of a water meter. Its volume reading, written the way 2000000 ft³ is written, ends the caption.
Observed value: 95681.91 ft³
